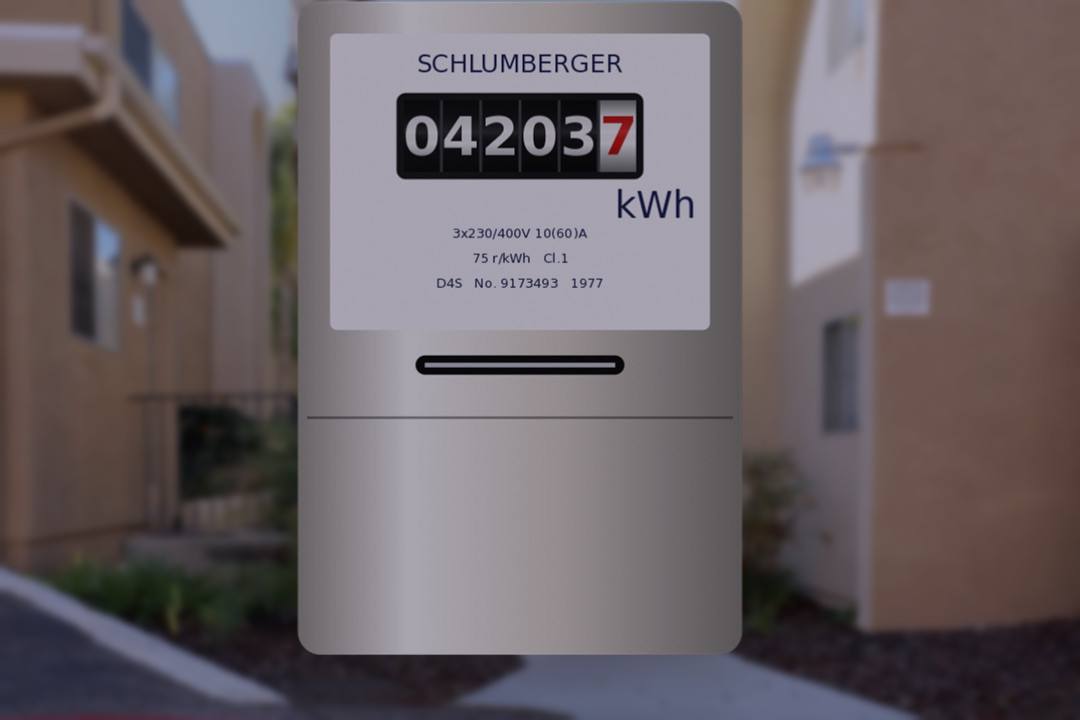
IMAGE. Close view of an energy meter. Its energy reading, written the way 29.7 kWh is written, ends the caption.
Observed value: 4203.7 kWh
